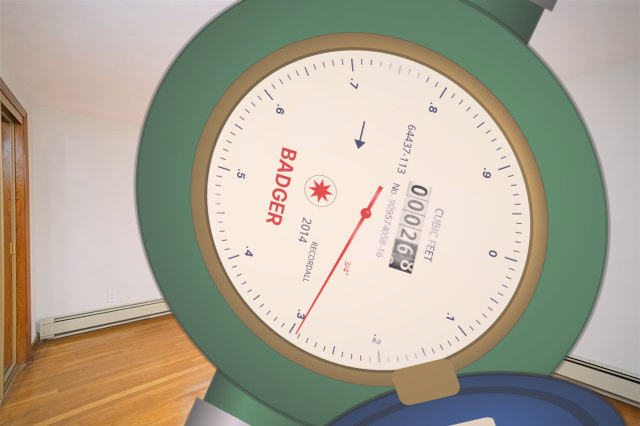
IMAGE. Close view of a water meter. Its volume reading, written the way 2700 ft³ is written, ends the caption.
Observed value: 268.29 ft³
